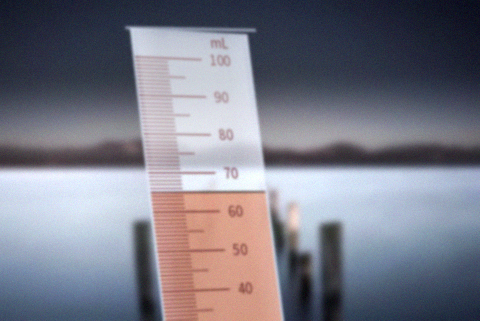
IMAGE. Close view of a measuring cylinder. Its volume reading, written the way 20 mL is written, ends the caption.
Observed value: 65 mL
